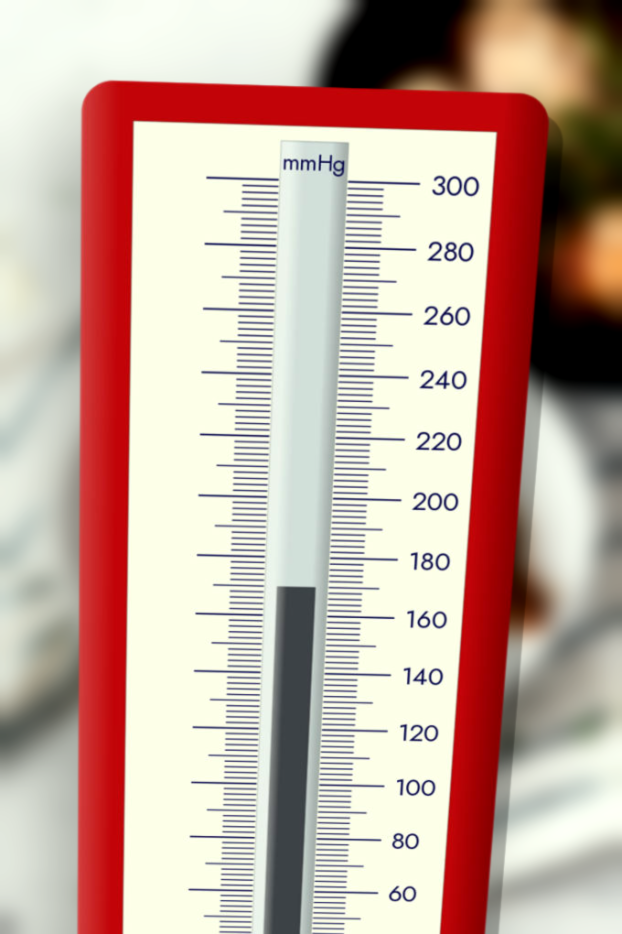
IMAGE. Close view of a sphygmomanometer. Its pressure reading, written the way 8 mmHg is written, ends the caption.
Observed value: 170 mmHg
